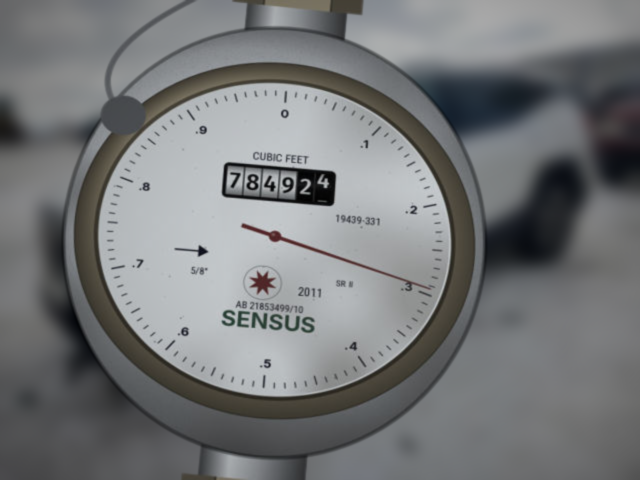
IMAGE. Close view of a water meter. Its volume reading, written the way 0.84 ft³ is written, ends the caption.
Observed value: 784924.29 ft³
